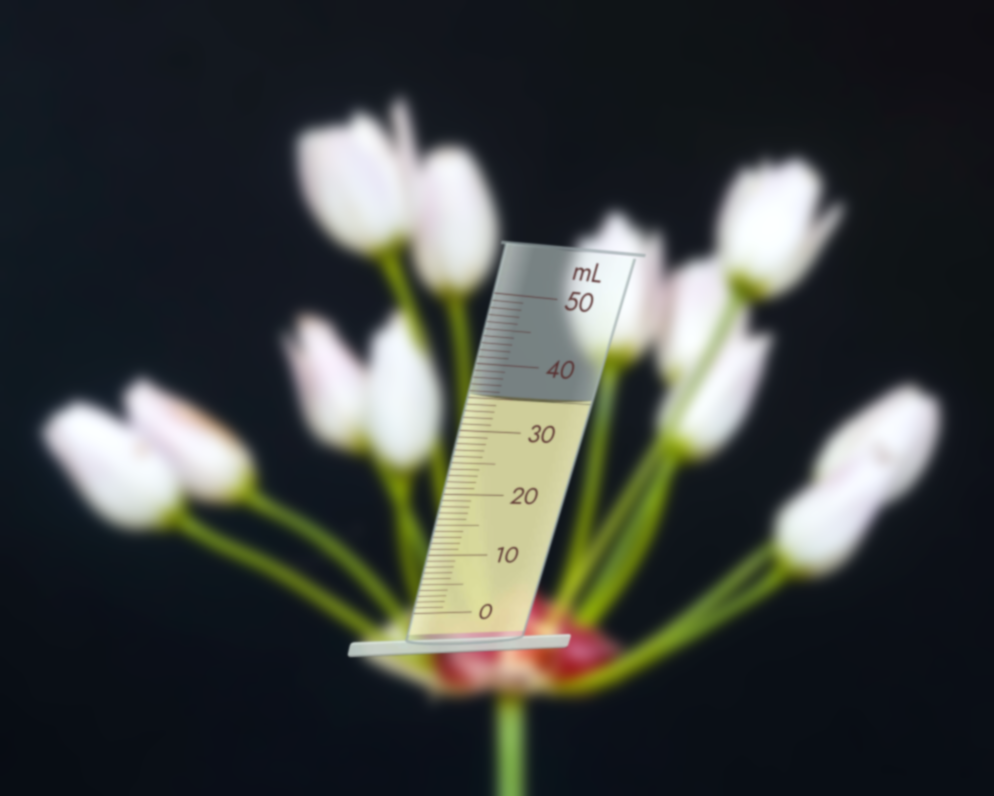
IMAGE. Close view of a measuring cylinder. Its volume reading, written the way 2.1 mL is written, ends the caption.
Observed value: 35 mL
